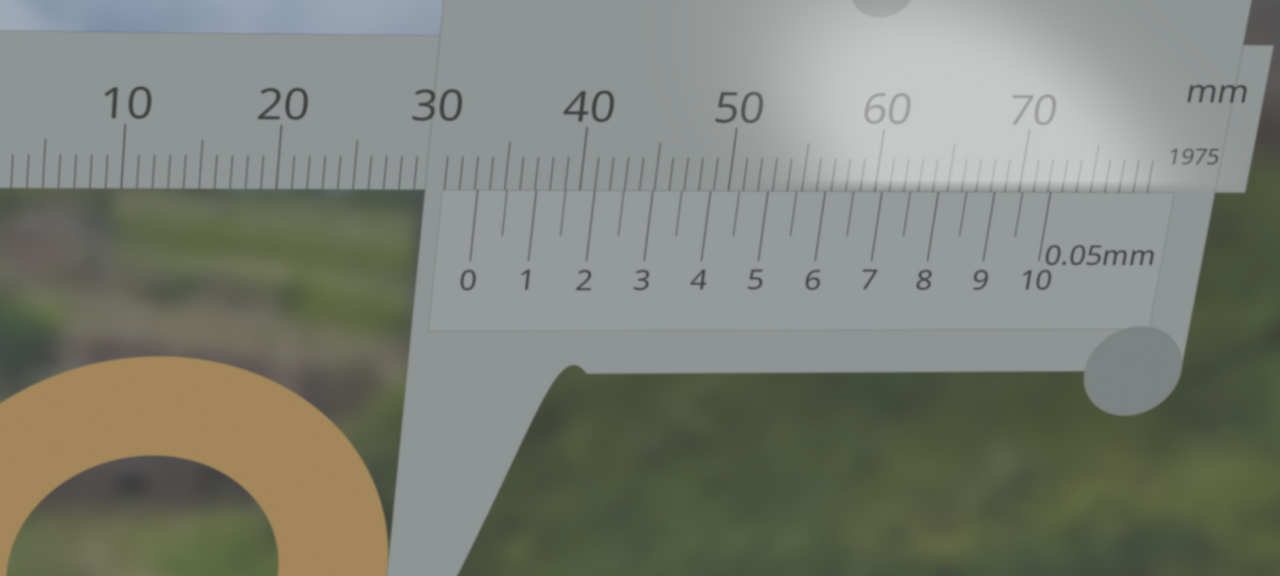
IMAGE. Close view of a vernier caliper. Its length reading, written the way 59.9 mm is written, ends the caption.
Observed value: 33.2 mm
